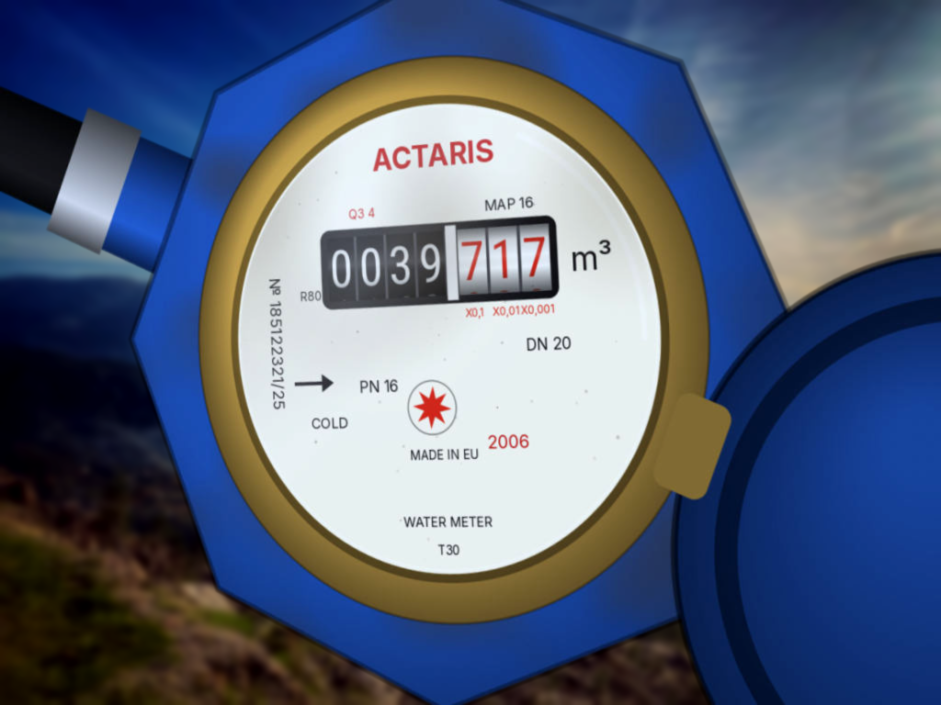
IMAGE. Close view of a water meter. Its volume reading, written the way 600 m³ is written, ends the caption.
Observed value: 39.717 m³
